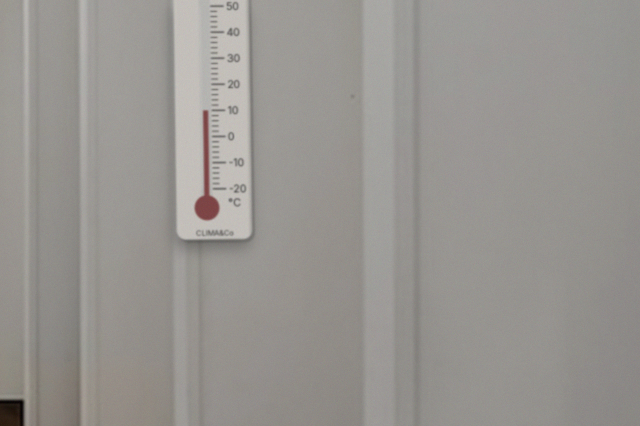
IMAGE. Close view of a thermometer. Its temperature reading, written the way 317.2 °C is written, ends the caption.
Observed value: 10 °C
